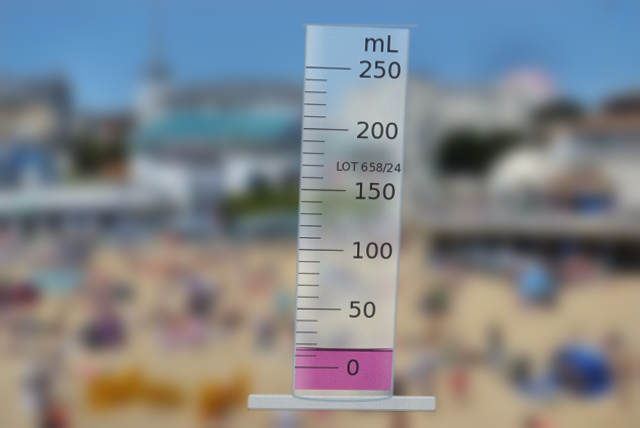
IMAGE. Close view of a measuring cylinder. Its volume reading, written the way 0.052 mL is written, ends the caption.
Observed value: 15 mL
